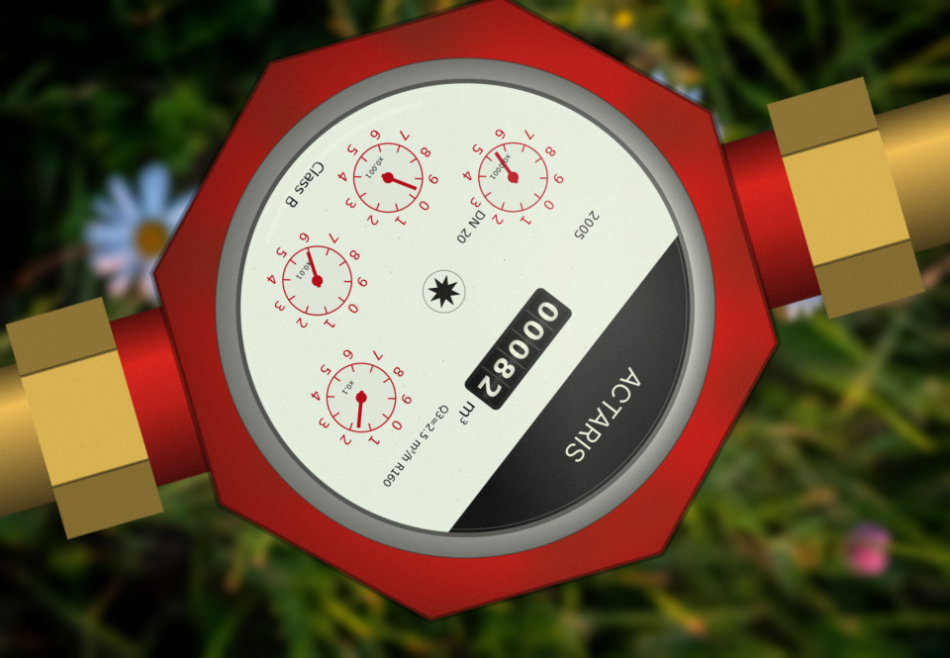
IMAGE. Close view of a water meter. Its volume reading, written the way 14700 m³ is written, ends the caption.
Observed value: 82.1595 m³
